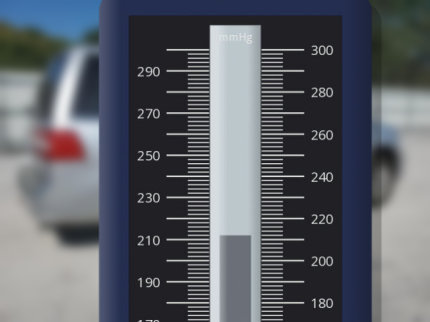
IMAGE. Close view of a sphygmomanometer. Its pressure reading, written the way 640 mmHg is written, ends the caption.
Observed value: 212 mmHg
